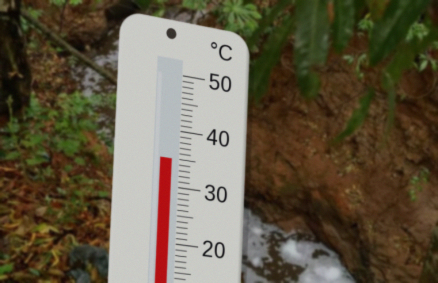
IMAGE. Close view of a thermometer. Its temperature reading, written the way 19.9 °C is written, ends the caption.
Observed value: 35 °C
